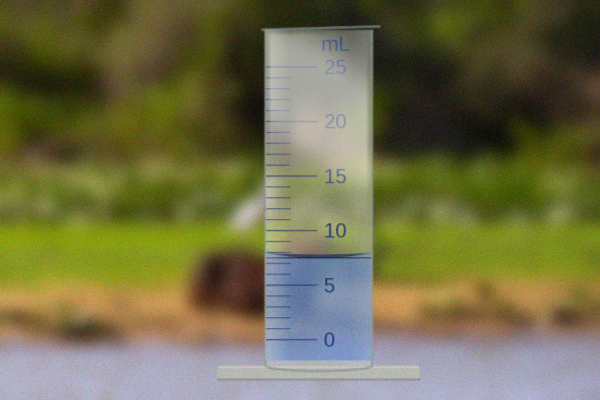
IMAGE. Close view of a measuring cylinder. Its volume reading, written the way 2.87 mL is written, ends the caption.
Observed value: 7.5 mL
